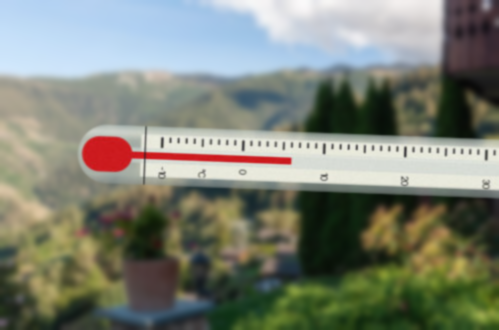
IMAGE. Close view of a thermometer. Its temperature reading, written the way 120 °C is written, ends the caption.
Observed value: 6 °C
